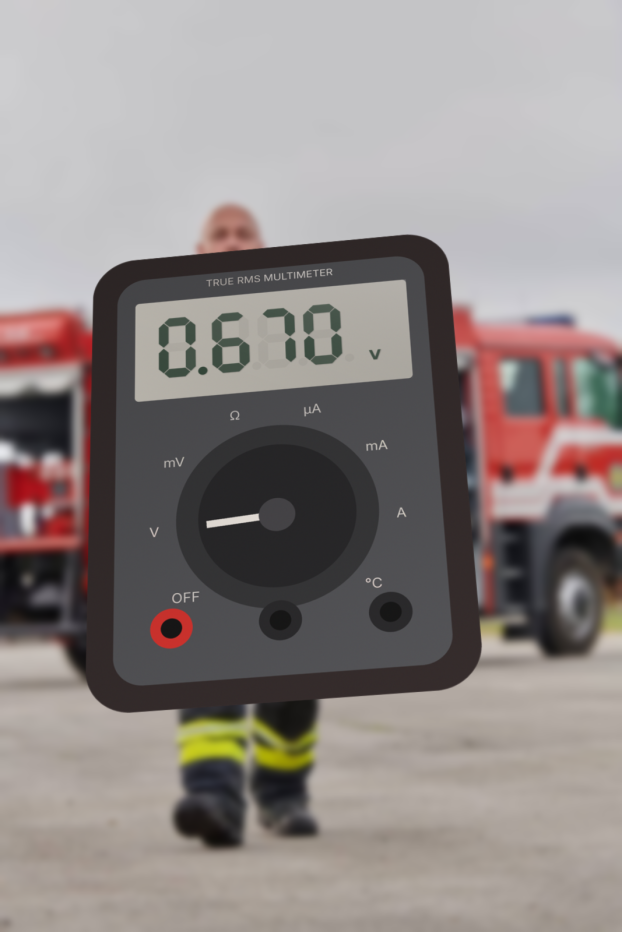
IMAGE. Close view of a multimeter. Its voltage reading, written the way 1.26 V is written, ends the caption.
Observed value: 0.670 V
